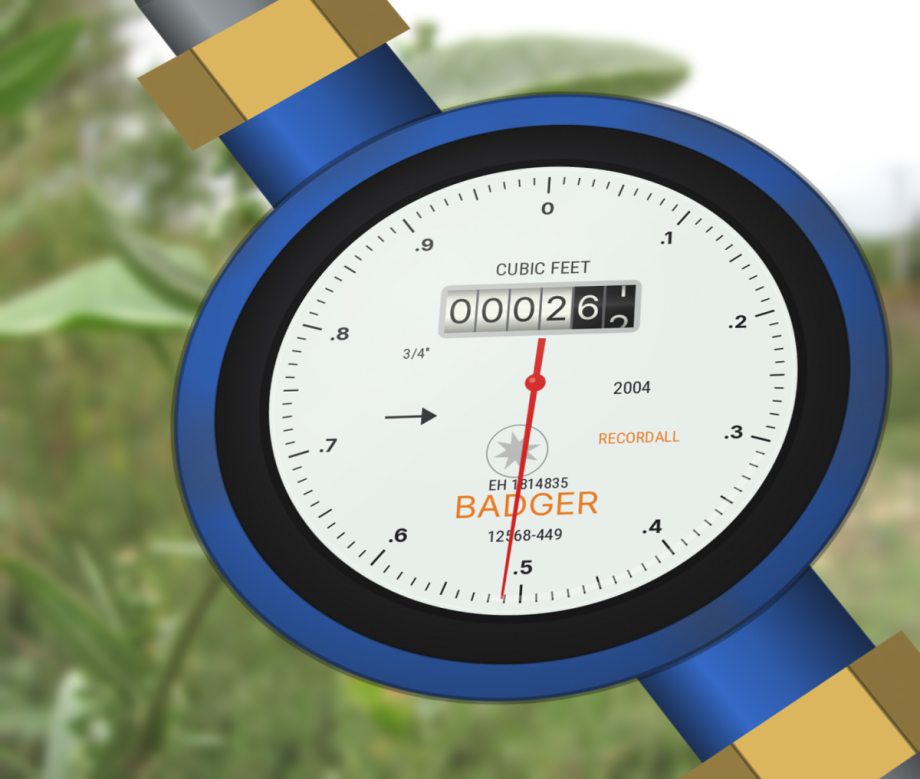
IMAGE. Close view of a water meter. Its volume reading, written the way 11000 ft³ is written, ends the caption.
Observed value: 261.51 ft³
